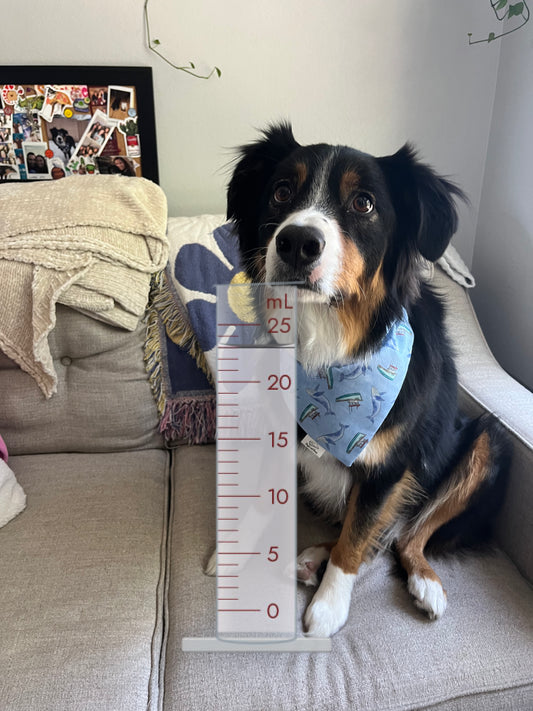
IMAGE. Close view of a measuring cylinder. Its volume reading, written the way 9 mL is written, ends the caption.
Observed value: 23 mL
